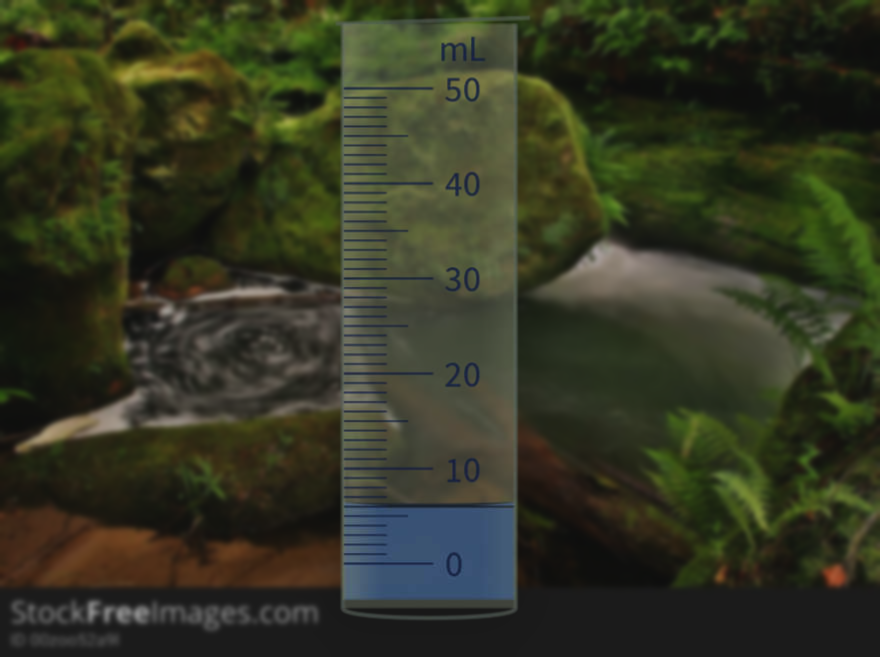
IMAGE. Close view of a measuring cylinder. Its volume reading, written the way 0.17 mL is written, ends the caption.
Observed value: 6 mL
